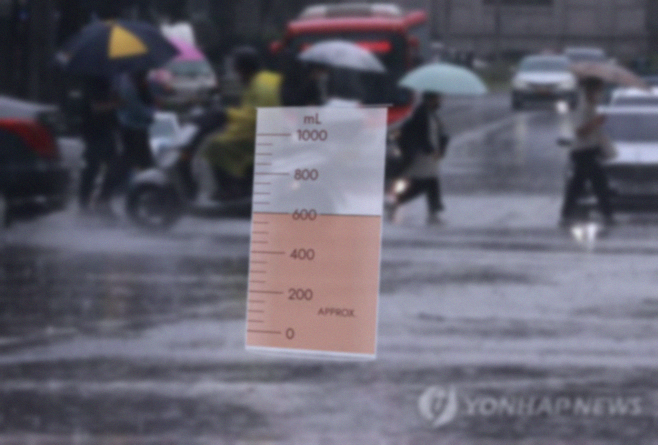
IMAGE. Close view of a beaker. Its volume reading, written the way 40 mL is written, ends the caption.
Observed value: 600 mL
